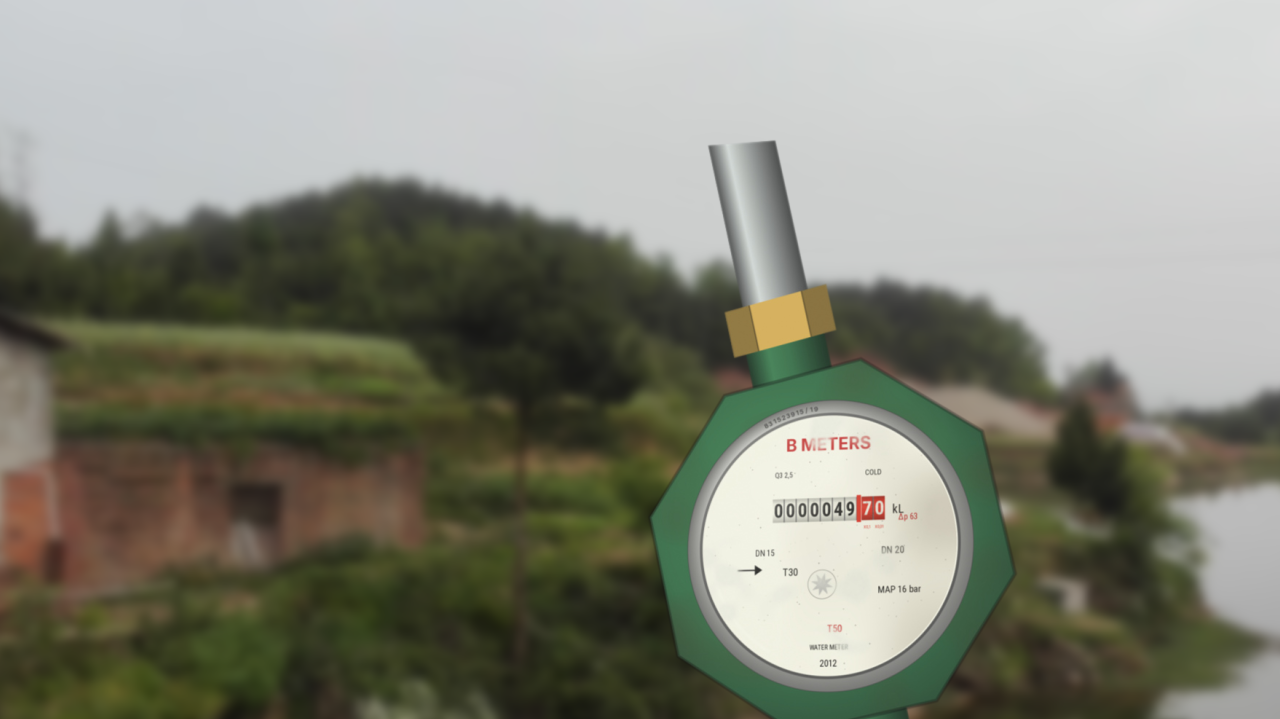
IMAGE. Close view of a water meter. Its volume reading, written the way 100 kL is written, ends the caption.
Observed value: 49.70 kL
